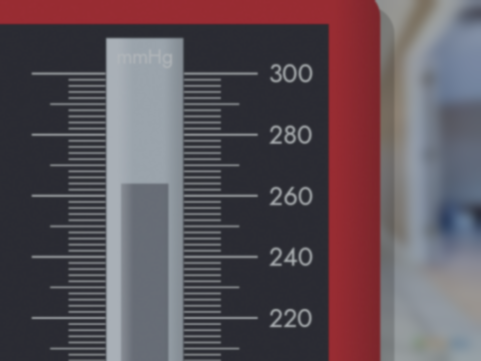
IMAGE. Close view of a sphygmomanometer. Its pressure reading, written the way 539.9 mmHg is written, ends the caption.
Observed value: 264 mmHg
